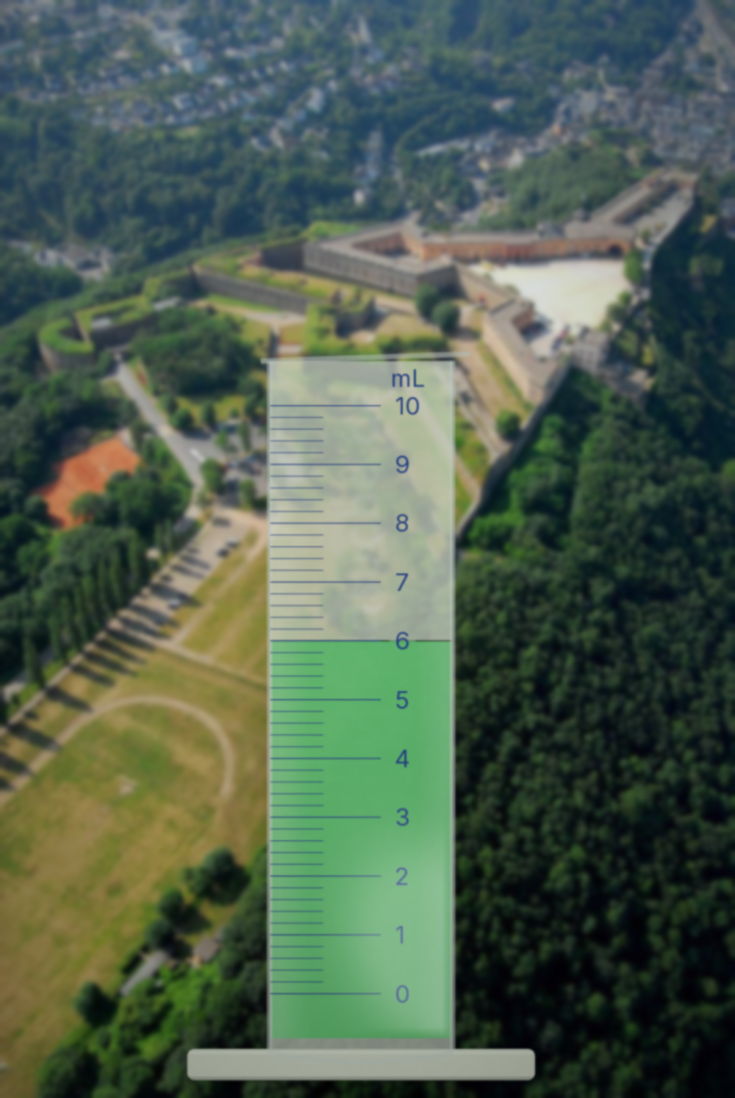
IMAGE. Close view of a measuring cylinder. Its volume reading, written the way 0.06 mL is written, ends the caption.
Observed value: 6 mL
